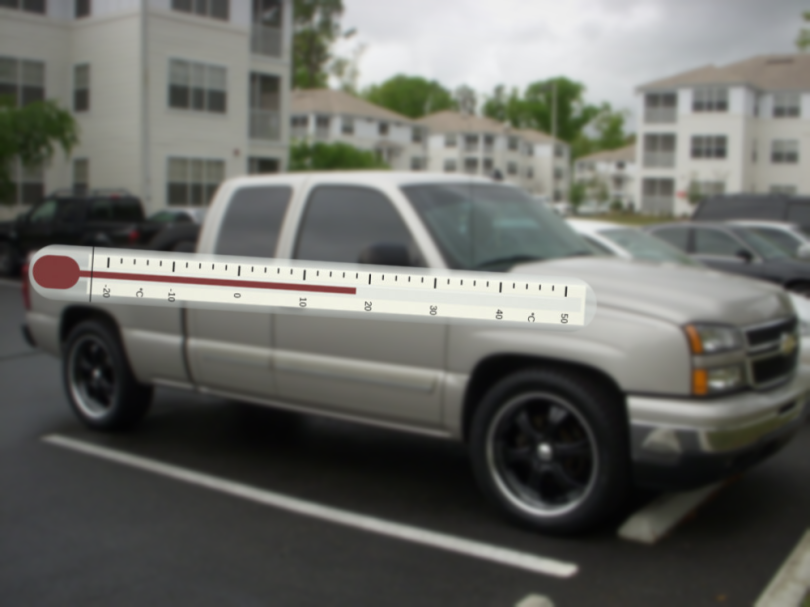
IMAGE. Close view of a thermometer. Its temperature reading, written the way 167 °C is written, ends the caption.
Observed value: 18 °C
